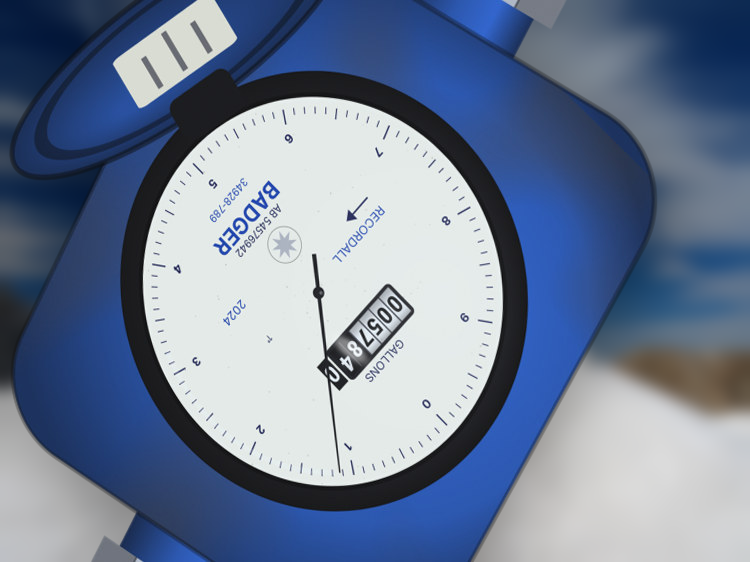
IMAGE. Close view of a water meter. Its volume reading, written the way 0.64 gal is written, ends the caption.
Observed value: 57841.1 gal
